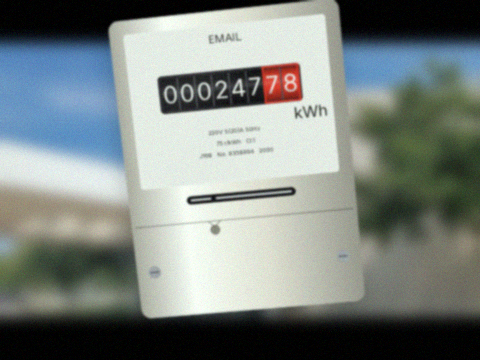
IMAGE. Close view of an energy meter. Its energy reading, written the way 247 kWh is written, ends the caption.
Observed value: 247.78 kWh
